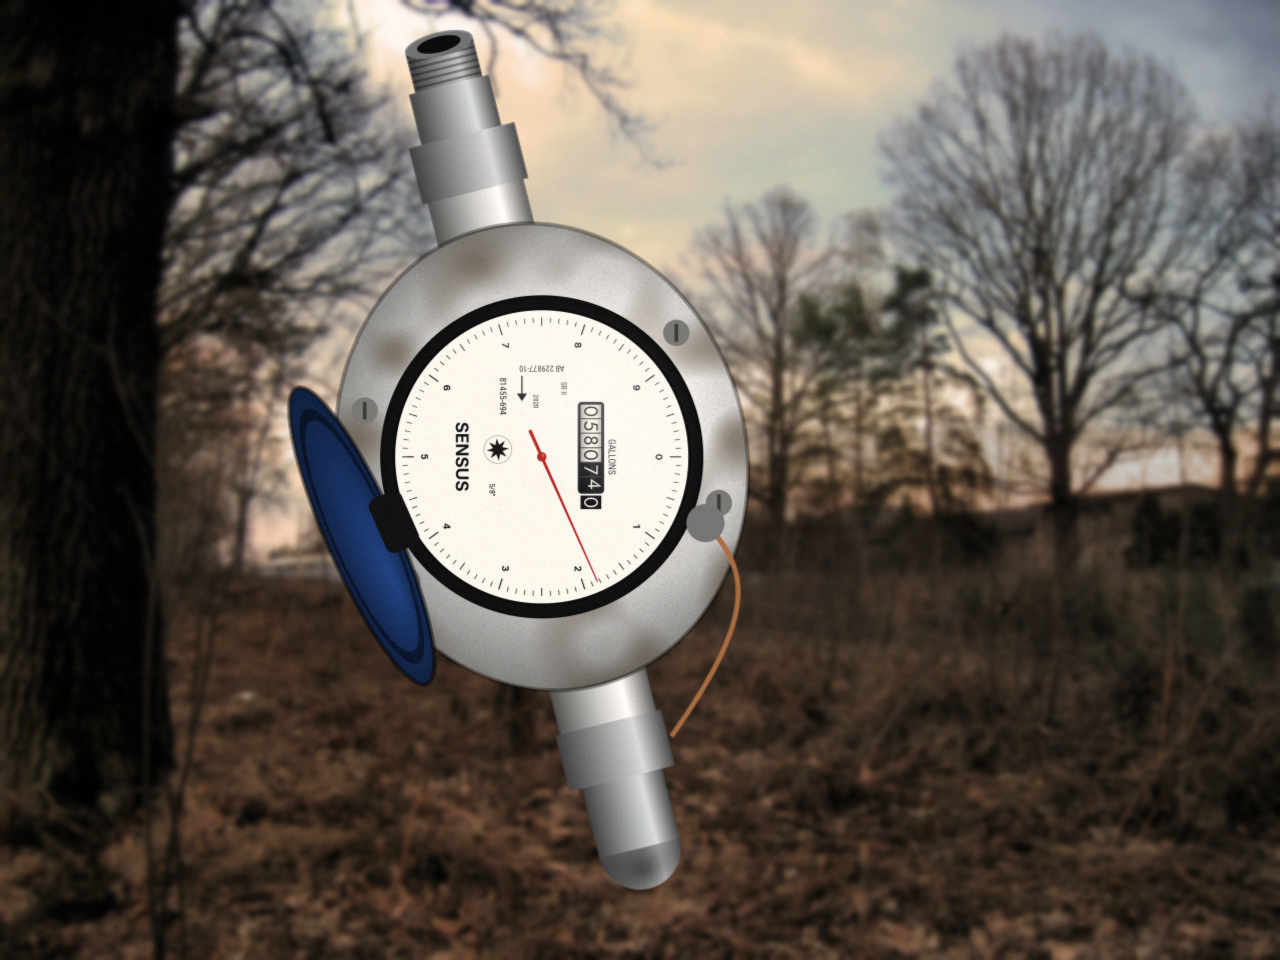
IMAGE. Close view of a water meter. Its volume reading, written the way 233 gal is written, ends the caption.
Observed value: 580741.8 gal
